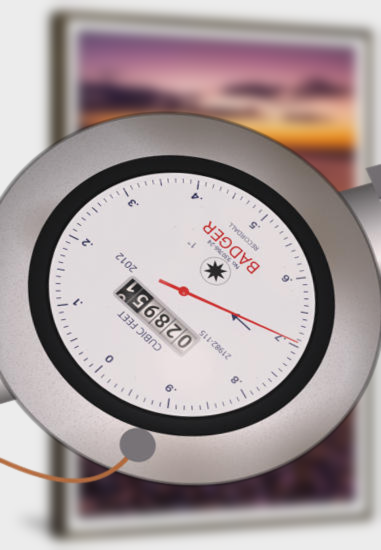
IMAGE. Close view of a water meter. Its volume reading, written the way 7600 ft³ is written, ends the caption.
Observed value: 28950.69 ft³
